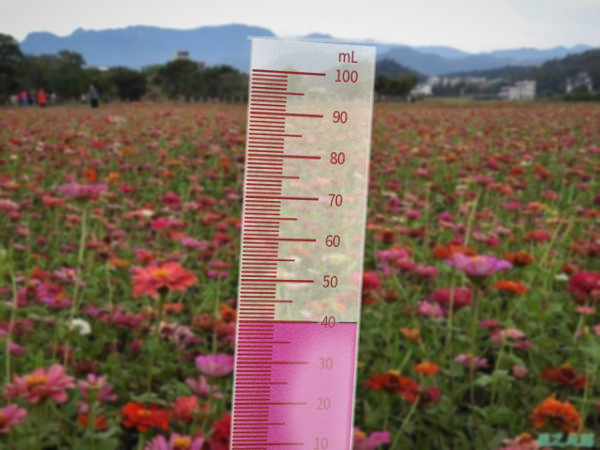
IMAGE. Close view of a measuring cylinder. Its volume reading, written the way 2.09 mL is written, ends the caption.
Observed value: 40 mL
